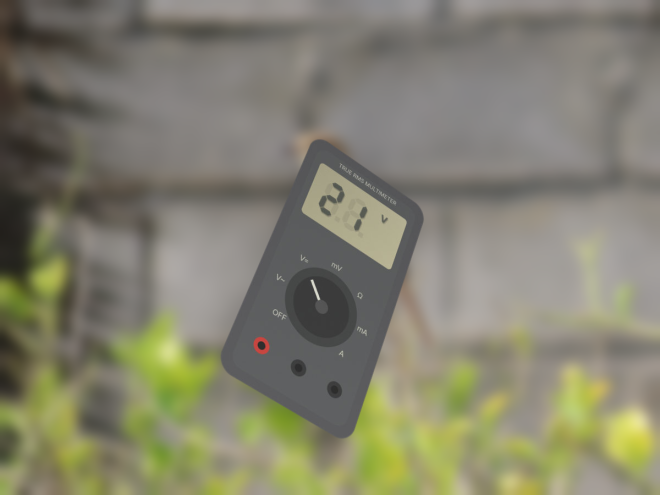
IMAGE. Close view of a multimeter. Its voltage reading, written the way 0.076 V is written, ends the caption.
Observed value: 21 V
